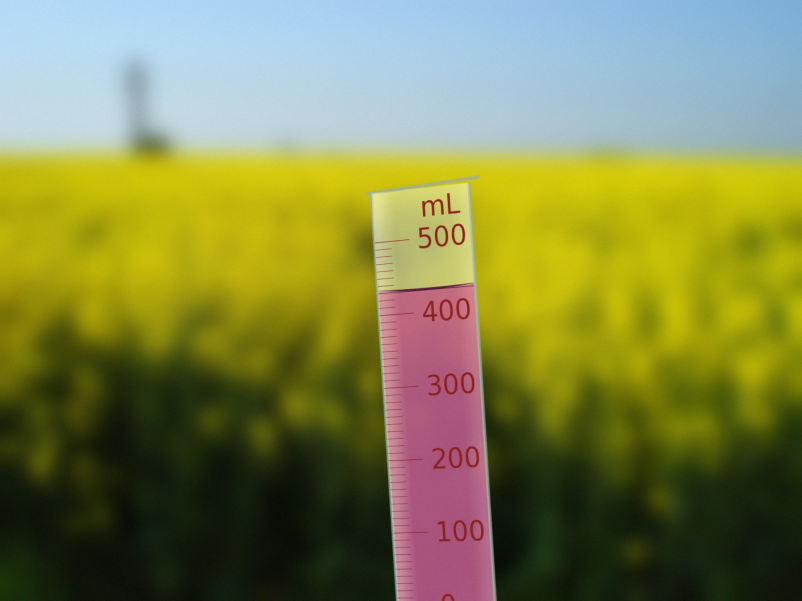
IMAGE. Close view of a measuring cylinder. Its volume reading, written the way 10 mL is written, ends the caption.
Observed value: 430 mL
